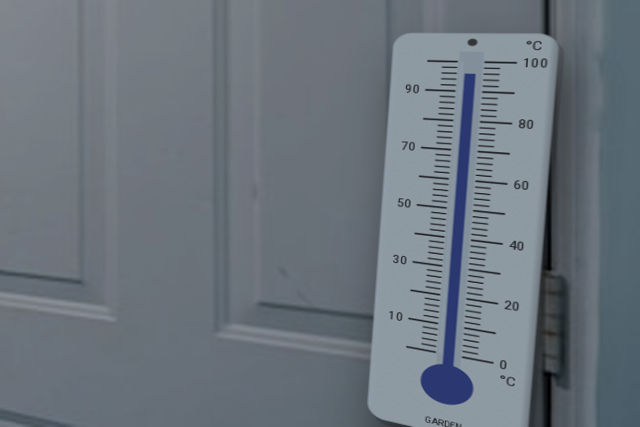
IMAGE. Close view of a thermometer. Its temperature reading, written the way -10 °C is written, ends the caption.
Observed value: 96 °C
